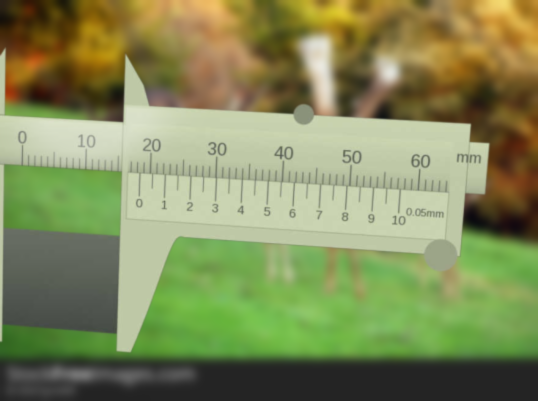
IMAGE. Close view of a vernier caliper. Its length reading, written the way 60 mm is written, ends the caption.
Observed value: 18.4 mm
